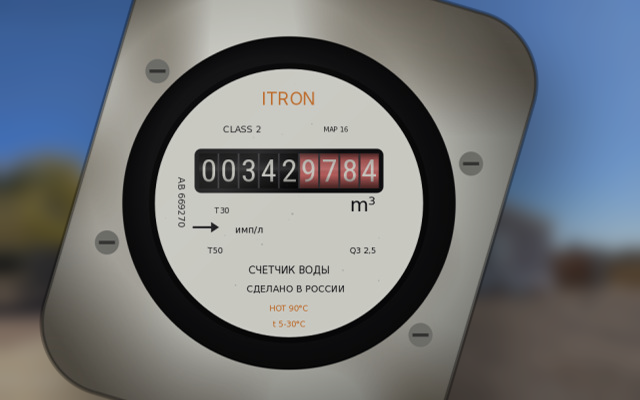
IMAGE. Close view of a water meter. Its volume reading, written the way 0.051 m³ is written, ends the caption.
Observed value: 342.9784 m³
